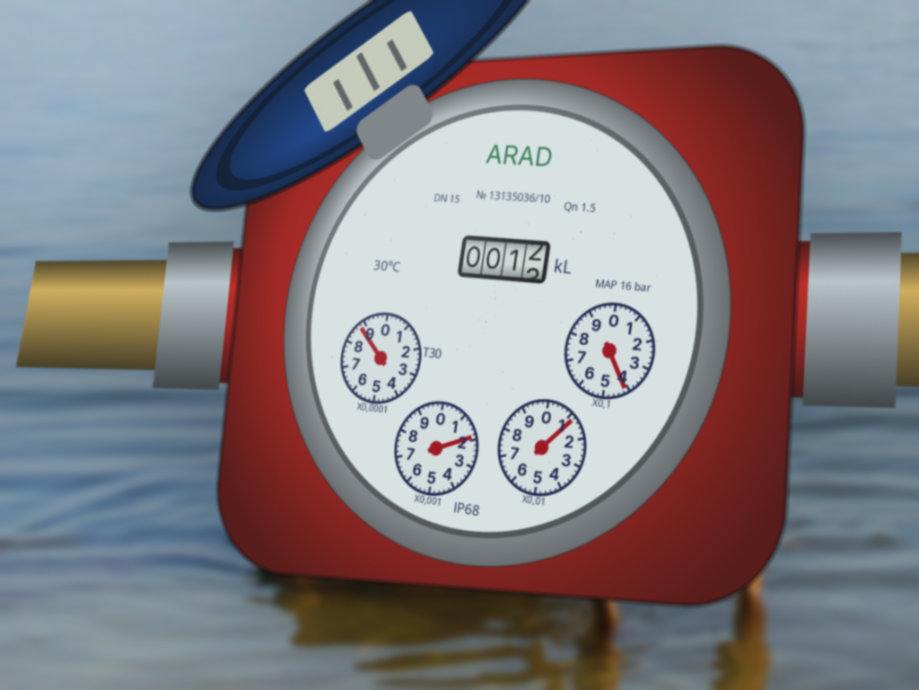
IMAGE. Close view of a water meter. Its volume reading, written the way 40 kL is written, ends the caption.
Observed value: 12.4118 kL
